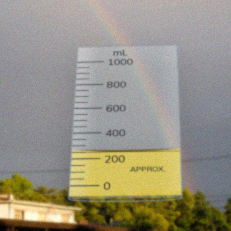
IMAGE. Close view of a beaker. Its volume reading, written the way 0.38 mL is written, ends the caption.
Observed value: 250 mL
